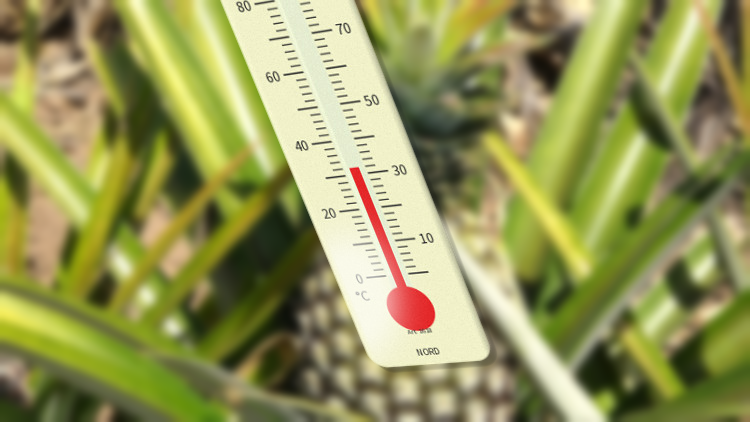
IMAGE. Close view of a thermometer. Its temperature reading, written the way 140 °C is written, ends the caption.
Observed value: 32 °C
